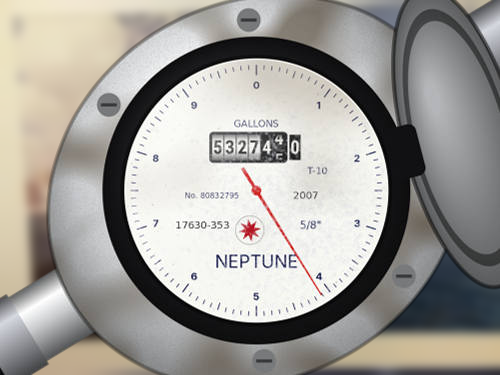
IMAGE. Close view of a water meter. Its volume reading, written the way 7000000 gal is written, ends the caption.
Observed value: 5327444.1 gal
